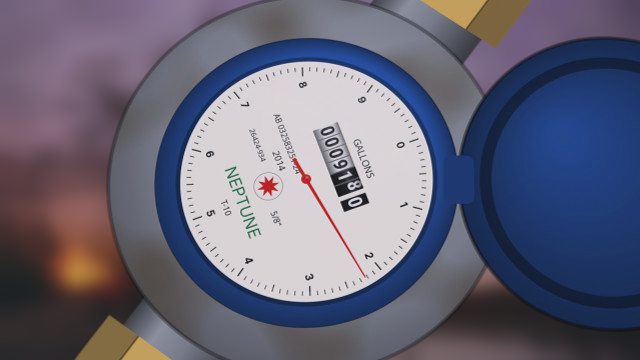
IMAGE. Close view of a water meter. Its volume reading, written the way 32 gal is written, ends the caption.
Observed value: 9182.2 gal
